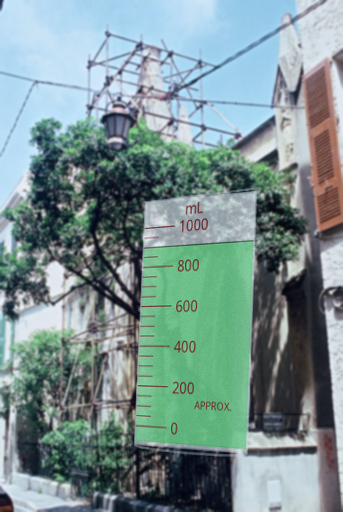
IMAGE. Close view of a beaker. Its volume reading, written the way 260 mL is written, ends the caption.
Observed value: 900 mL
